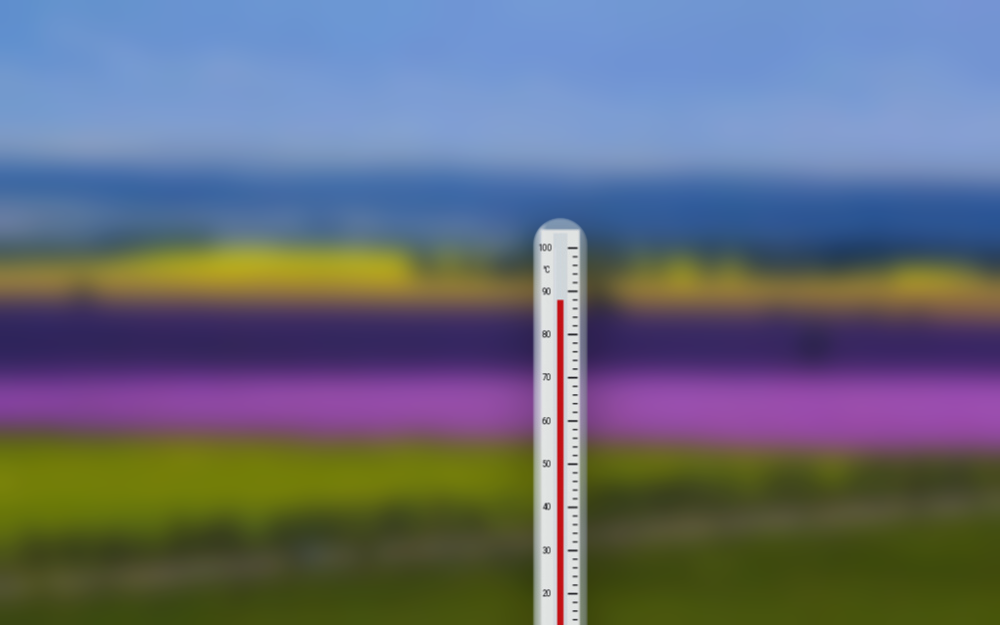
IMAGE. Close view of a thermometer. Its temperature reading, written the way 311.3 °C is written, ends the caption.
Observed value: 88 °C
